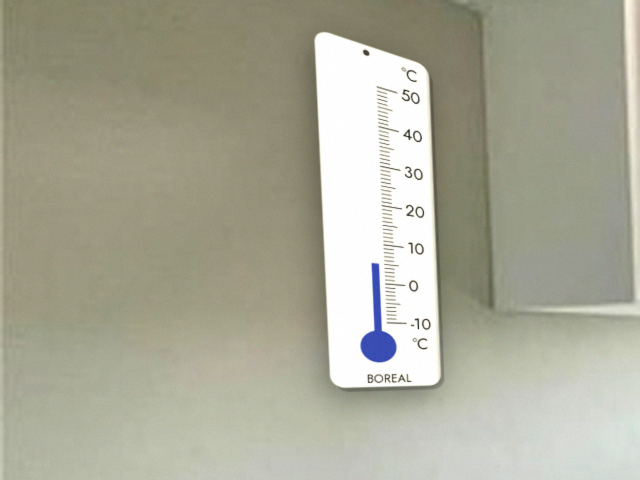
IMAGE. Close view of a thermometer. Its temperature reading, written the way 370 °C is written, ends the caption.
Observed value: 5 °C
